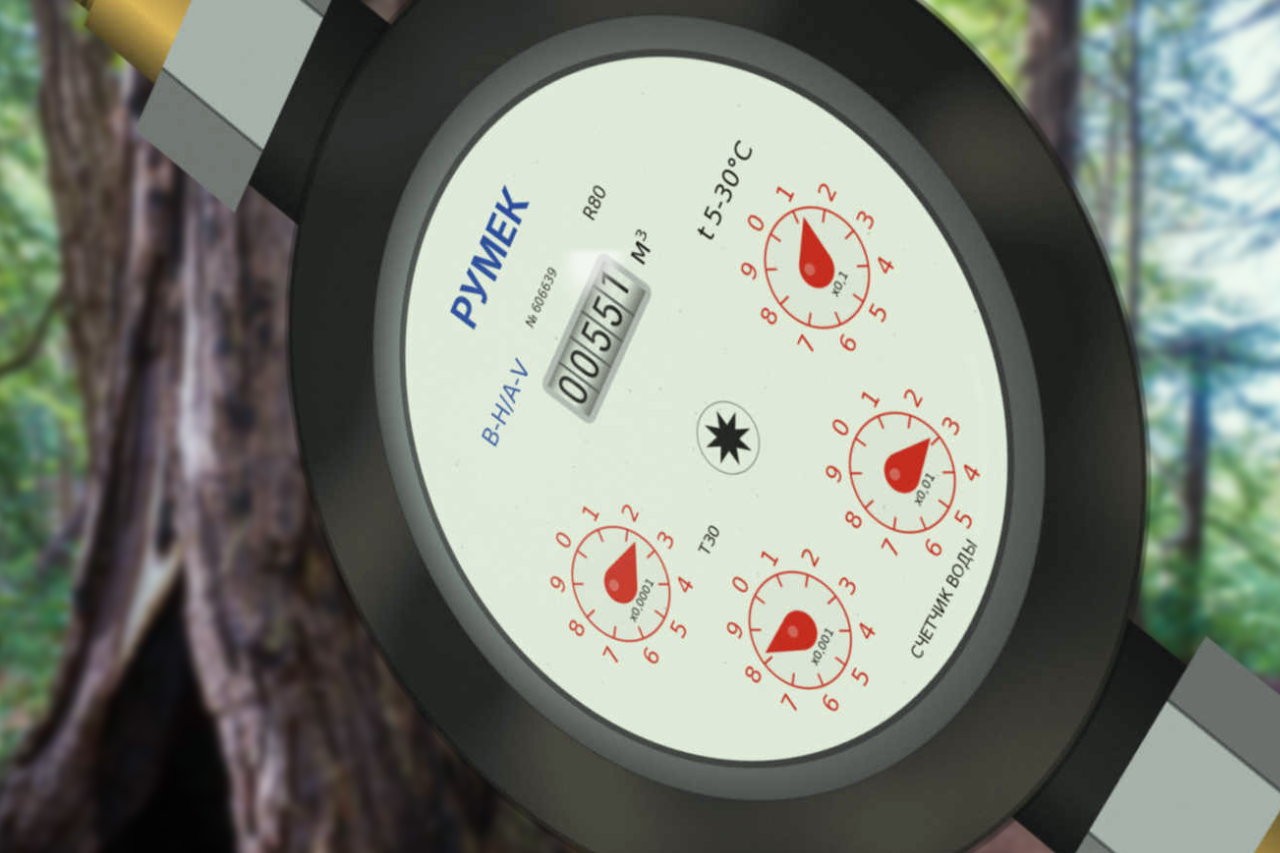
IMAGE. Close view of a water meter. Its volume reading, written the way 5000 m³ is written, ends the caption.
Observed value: 551.1282 m³
